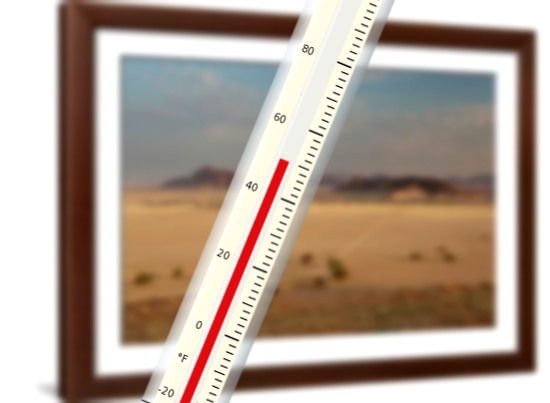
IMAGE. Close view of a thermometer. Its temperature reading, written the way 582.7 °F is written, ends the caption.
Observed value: 50 °F
